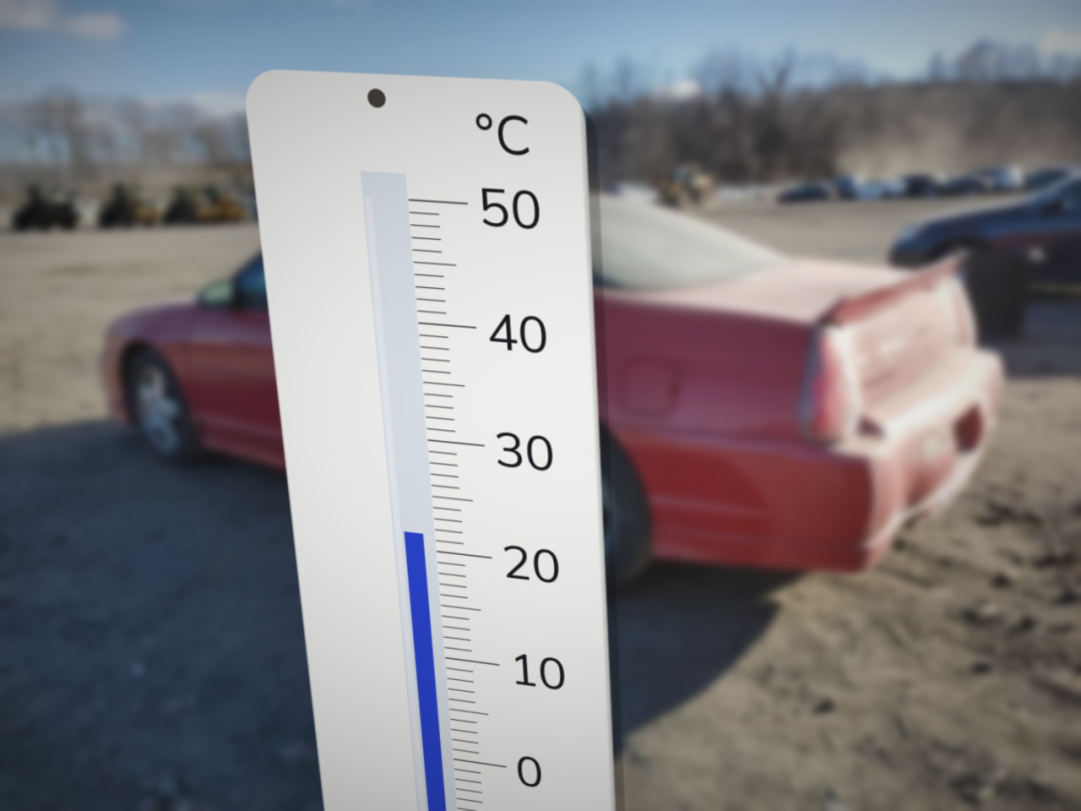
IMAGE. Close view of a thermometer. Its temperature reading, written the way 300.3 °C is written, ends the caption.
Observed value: 21.5 °C
